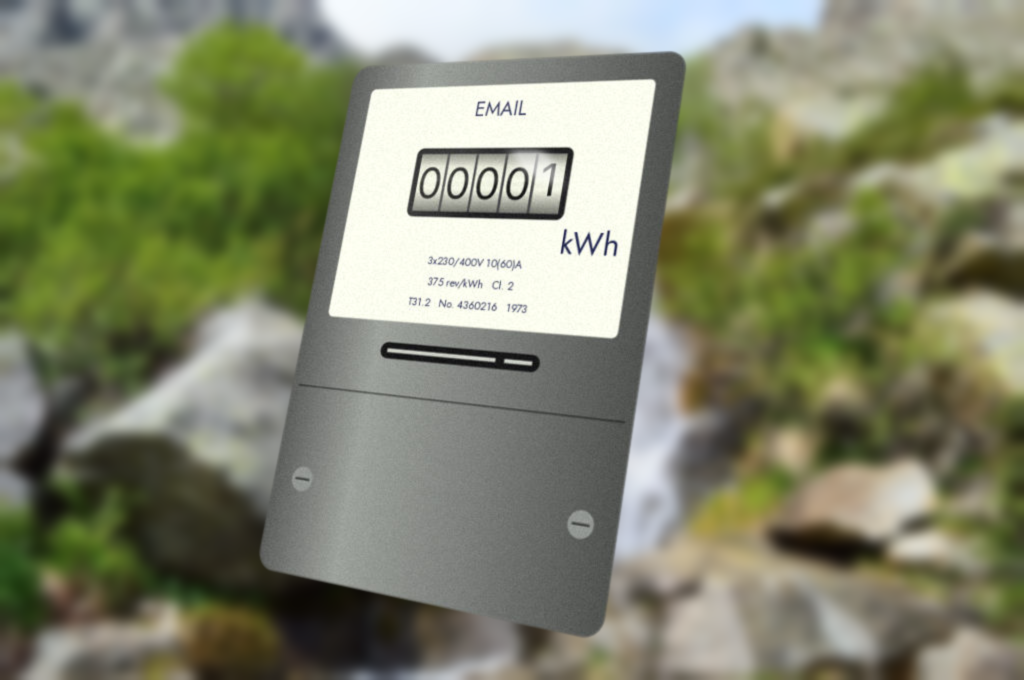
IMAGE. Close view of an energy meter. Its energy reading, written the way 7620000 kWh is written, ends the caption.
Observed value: 1 kWh
